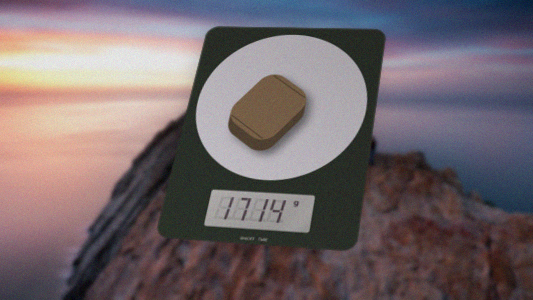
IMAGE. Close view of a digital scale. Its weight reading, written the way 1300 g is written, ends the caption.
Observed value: 1714 g
